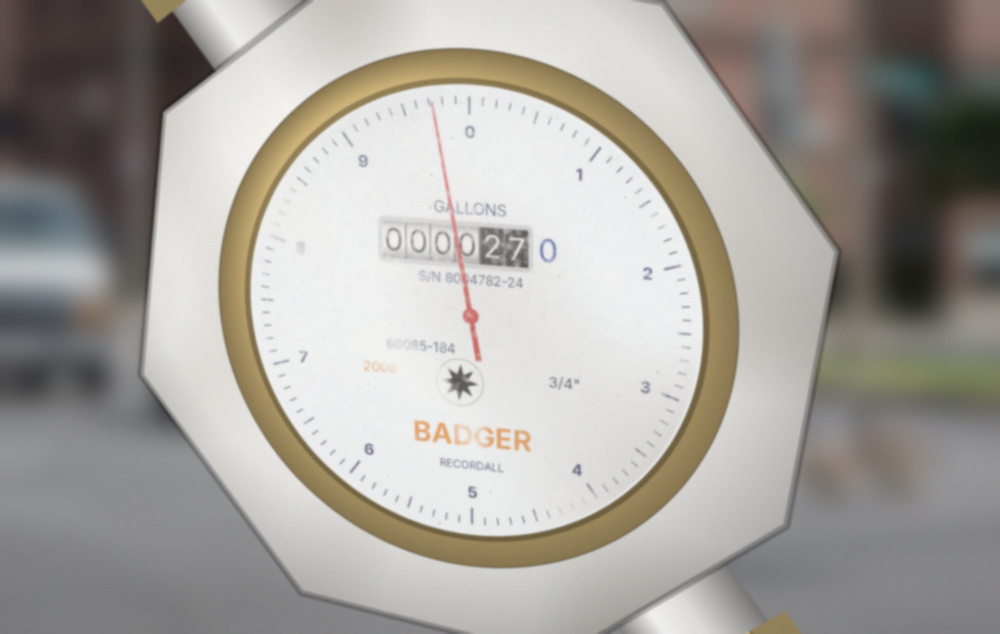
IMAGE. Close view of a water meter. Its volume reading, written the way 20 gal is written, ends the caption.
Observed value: 269.7 gal
